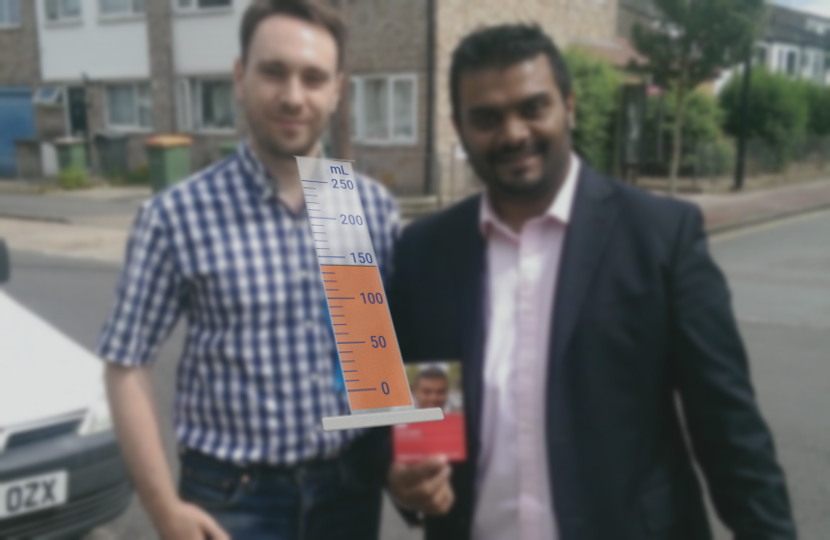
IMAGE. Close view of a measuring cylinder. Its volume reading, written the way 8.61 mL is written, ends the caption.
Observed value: 140 mL
